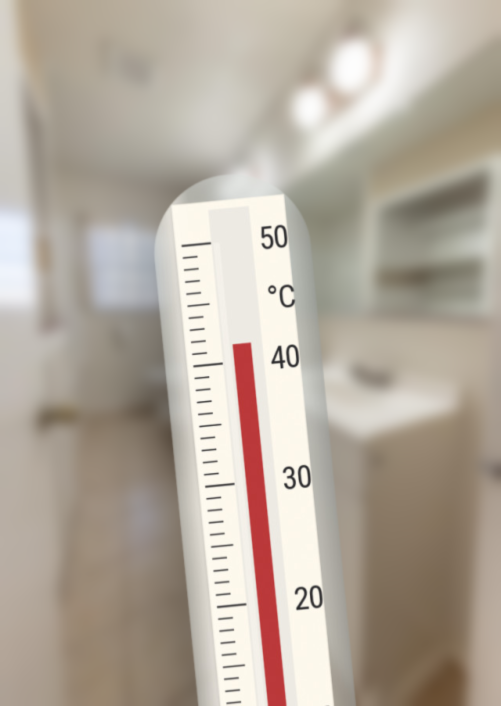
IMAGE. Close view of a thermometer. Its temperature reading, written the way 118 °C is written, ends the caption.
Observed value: 41.5 °C
